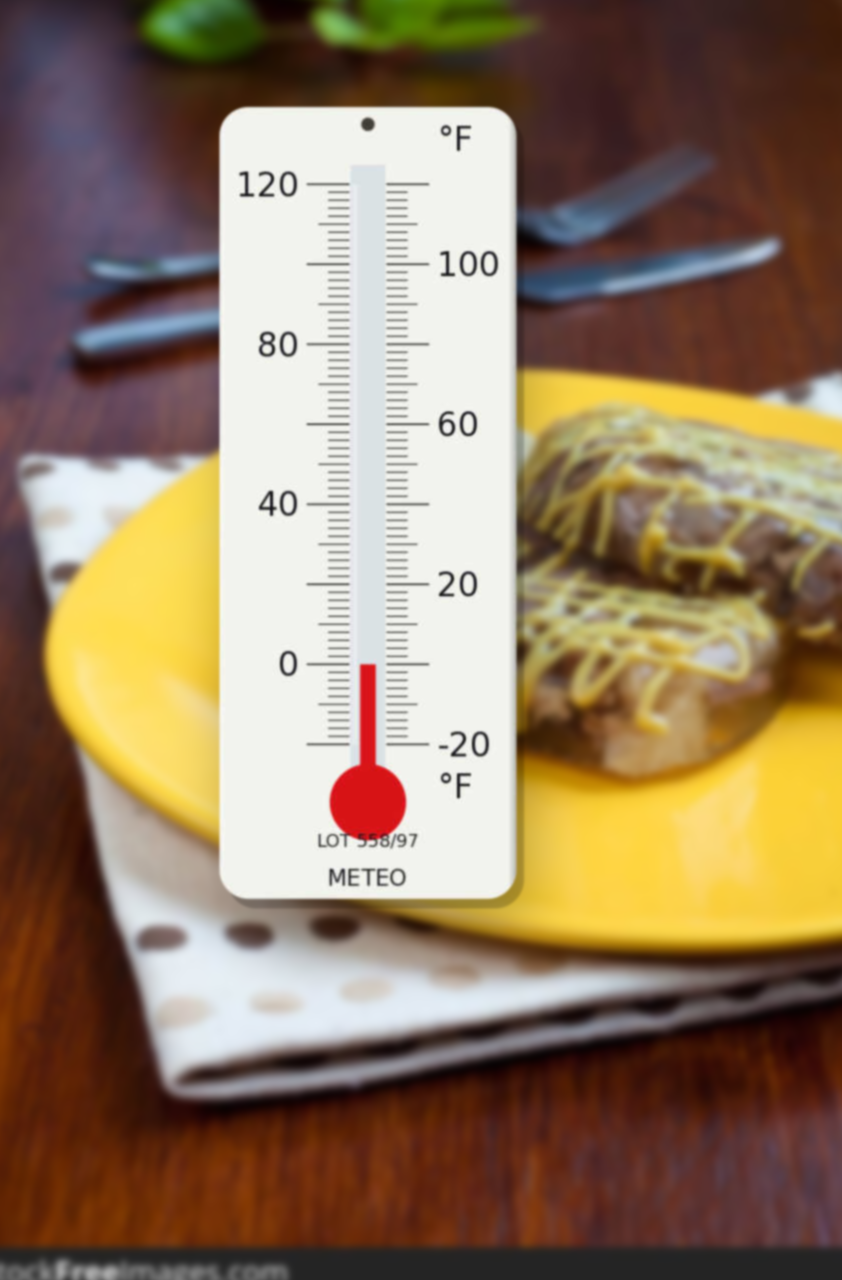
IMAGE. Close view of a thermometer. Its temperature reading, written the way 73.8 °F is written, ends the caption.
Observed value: 0 °F
